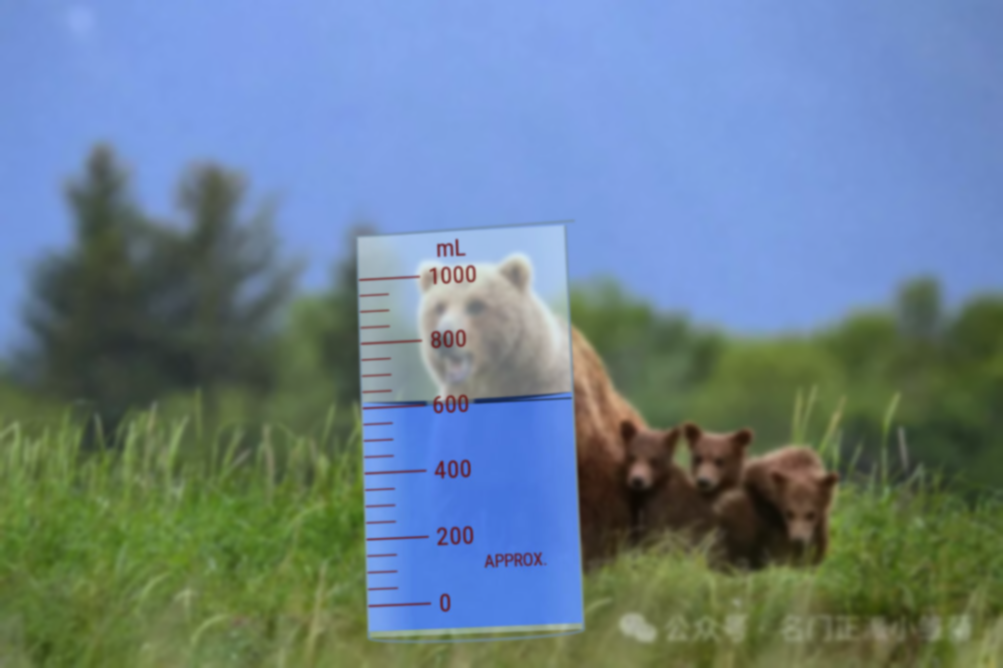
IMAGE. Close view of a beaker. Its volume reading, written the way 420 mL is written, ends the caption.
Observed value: 600 mL
